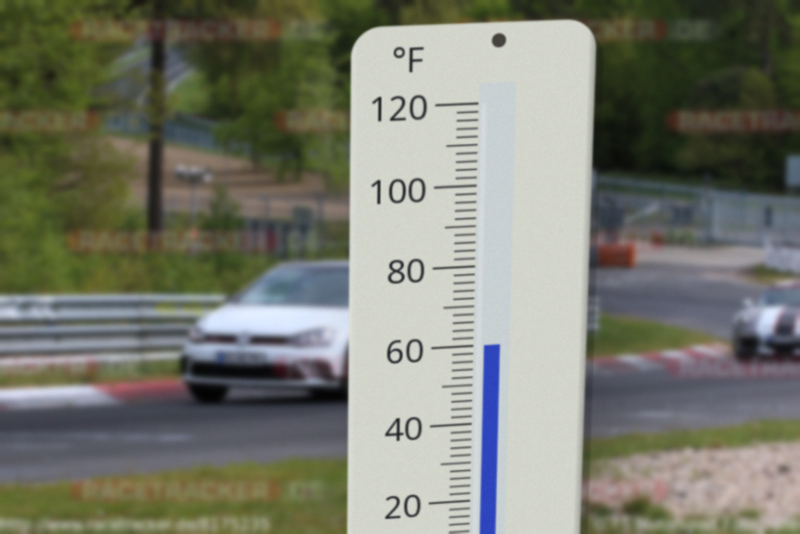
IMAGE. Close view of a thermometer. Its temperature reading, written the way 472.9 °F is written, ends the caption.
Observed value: 60 °F
